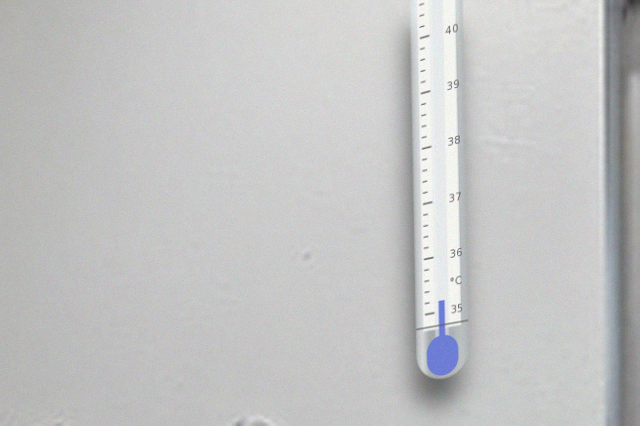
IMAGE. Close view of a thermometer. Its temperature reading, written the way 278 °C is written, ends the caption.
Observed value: 35.2 °C
